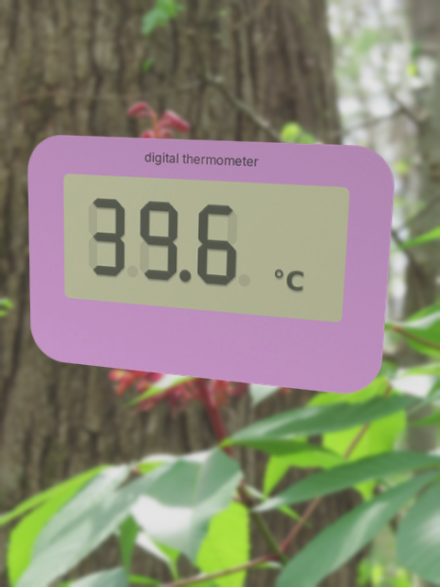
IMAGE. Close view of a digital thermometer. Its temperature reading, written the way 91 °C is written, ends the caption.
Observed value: 39.6 °C
